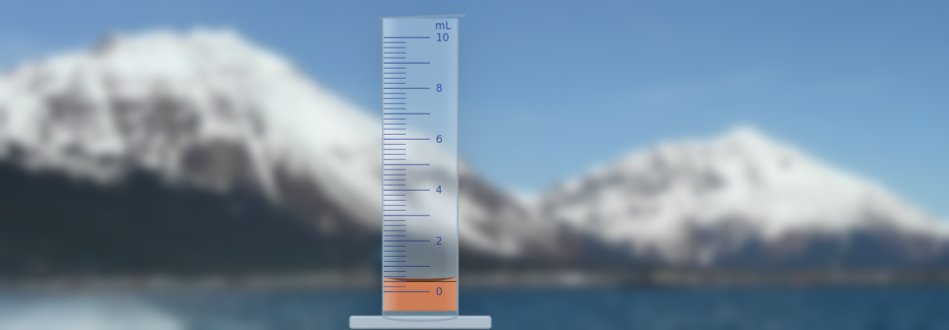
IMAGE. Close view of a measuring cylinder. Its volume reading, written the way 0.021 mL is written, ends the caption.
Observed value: 0.4 mL
